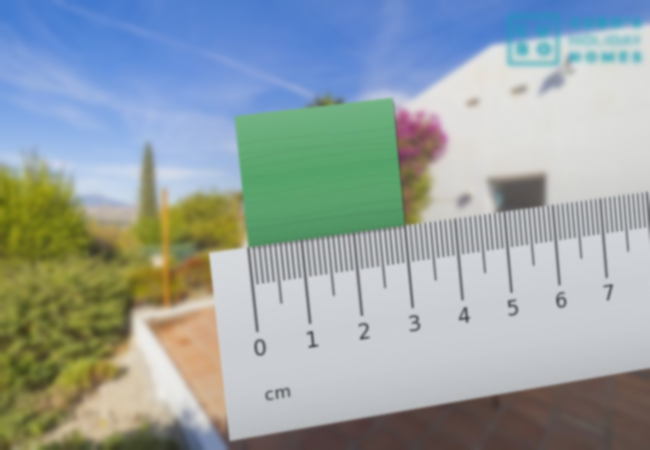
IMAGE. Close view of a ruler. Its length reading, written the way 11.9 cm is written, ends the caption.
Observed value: 3 cm
